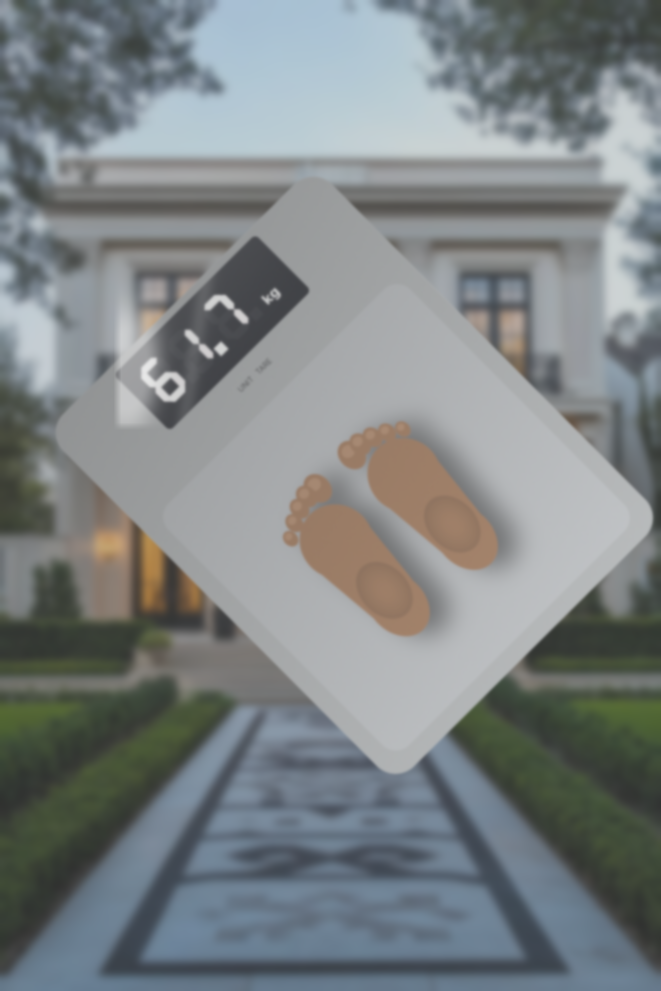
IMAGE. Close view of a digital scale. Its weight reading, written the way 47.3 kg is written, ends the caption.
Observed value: 61.7 kg
